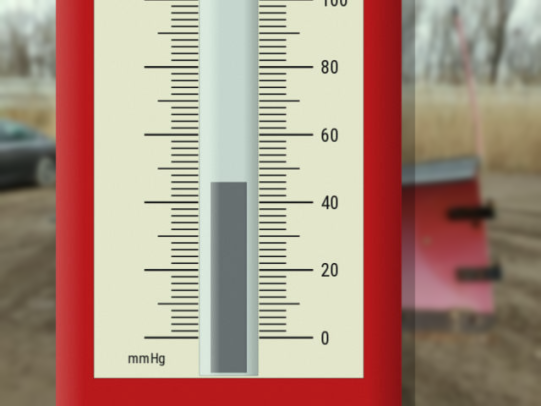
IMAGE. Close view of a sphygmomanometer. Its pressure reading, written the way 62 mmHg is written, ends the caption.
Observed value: 46 mmHg
